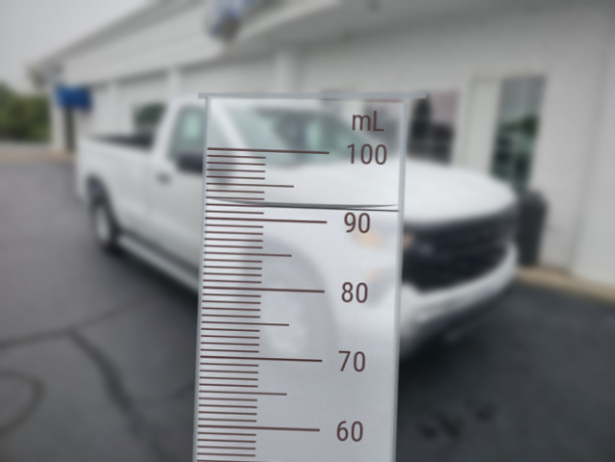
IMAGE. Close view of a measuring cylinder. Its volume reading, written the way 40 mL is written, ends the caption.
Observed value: 92 mL
